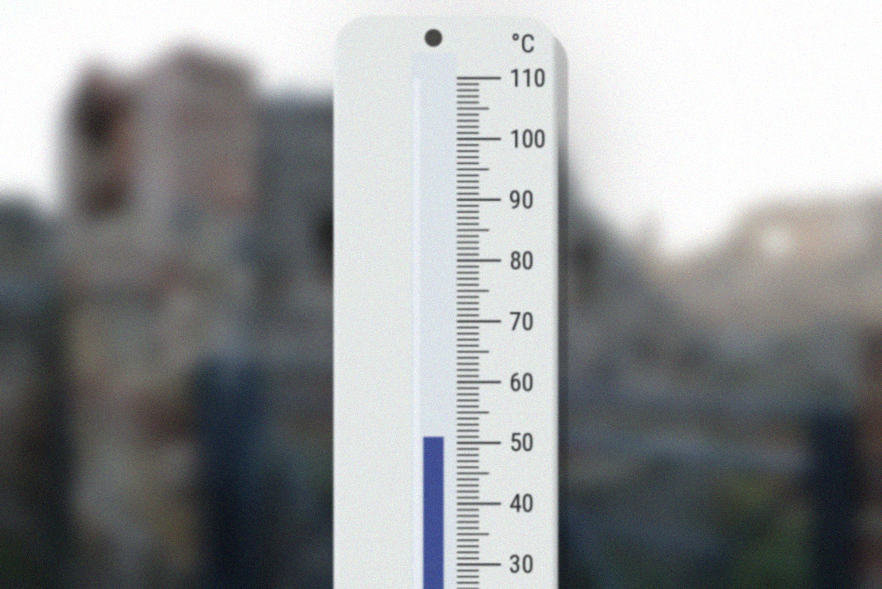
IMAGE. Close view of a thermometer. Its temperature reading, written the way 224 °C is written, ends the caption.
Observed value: 51 °C
